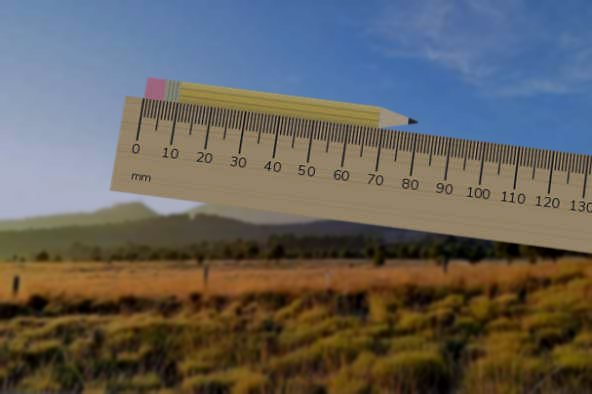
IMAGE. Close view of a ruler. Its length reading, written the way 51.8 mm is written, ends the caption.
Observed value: 80 mm
